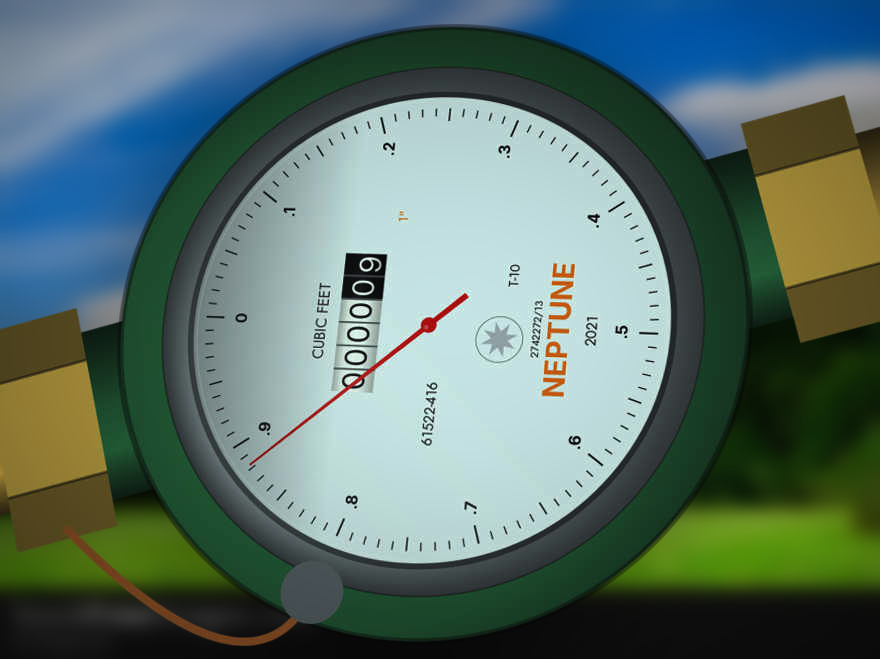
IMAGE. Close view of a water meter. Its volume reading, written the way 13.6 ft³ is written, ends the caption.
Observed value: 8.88 ft³
